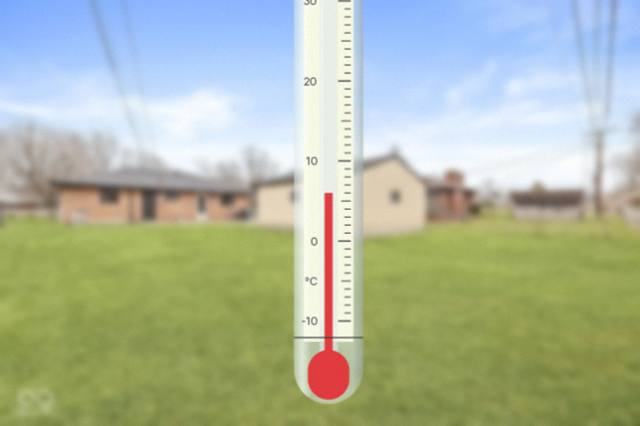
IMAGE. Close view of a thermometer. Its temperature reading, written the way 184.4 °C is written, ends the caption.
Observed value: 6 °C
